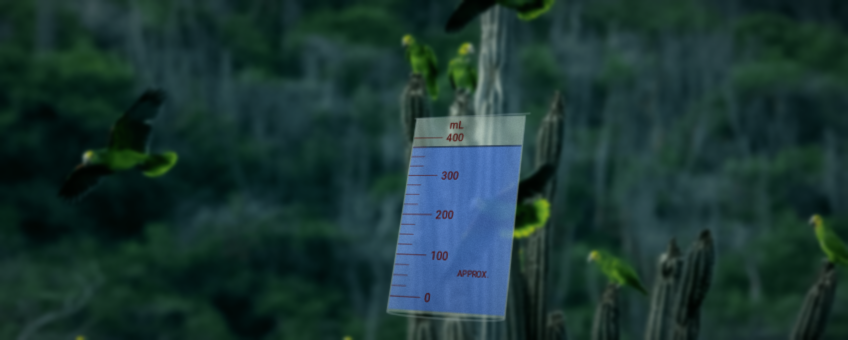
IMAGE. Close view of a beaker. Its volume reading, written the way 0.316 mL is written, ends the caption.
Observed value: 375 mL
